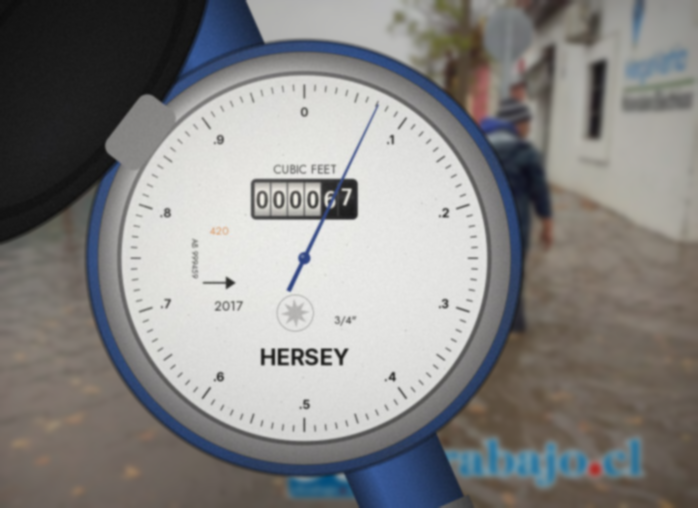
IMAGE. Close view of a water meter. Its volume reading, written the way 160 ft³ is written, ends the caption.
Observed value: 67.07 ft³
